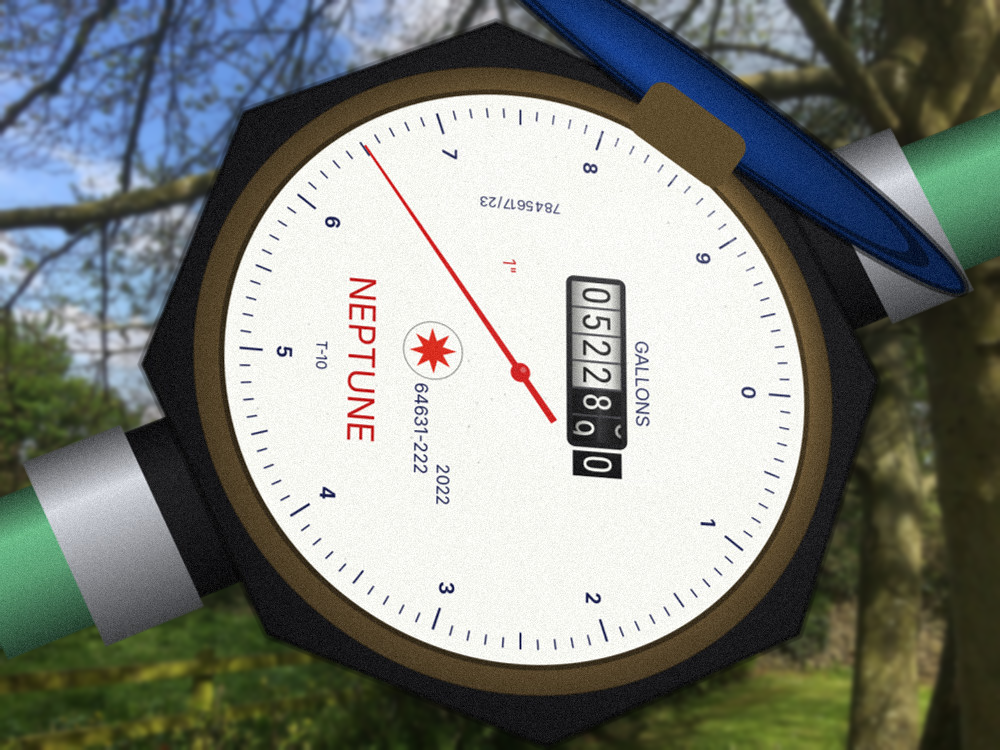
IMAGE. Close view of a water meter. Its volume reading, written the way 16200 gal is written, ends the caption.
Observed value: 522886.5 gal
